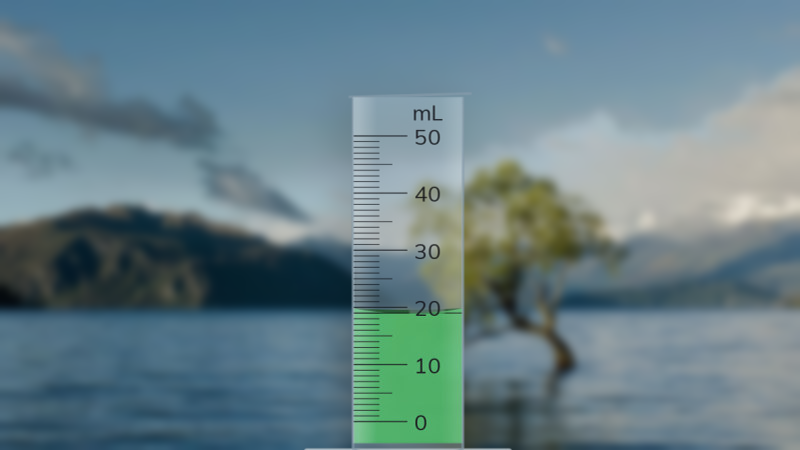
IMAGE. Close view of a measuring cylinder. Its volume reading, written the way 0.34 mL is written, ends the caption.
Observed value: 19 mL
